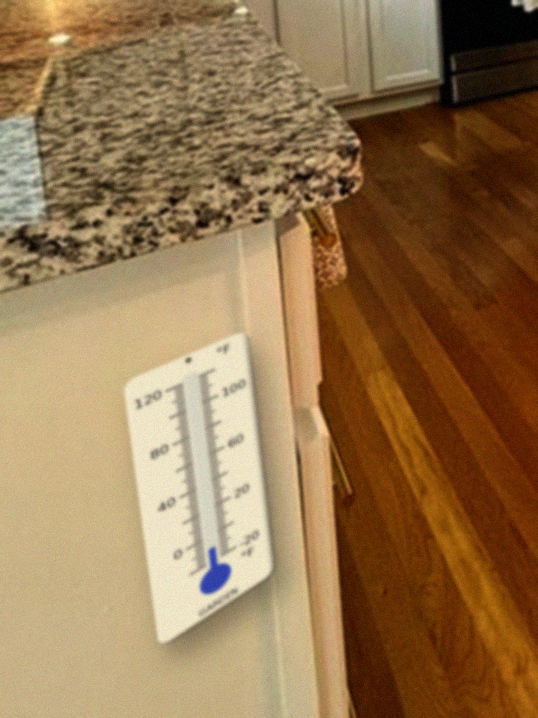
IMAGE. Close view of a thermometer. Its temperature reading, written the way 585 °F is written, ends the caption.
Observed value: -10 °F
